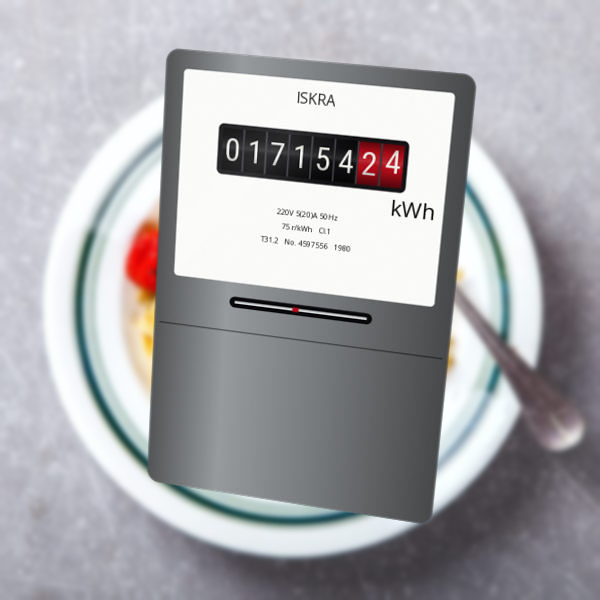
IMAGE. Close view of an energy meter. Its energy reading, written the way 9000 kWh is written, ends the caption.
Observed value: 17154.24 kWh
